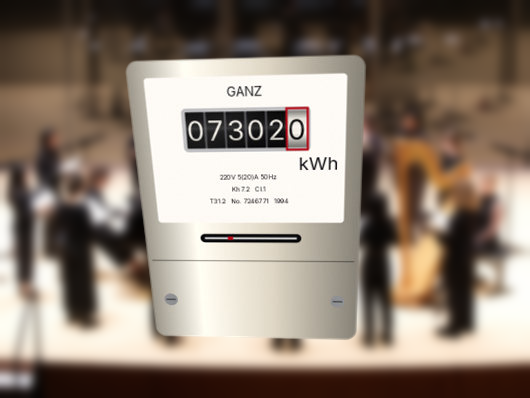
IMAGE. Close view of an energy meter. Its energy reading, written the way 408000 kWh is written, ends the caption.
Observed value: 7302.0 kWh
